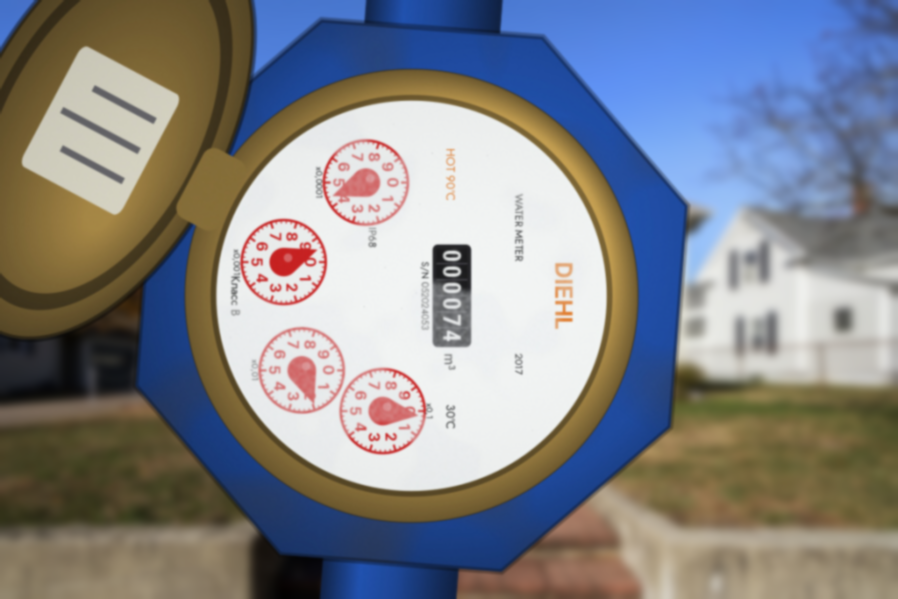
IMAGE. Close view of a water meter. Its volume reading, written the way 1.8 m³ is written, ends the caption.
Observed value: 74.0194 m³
